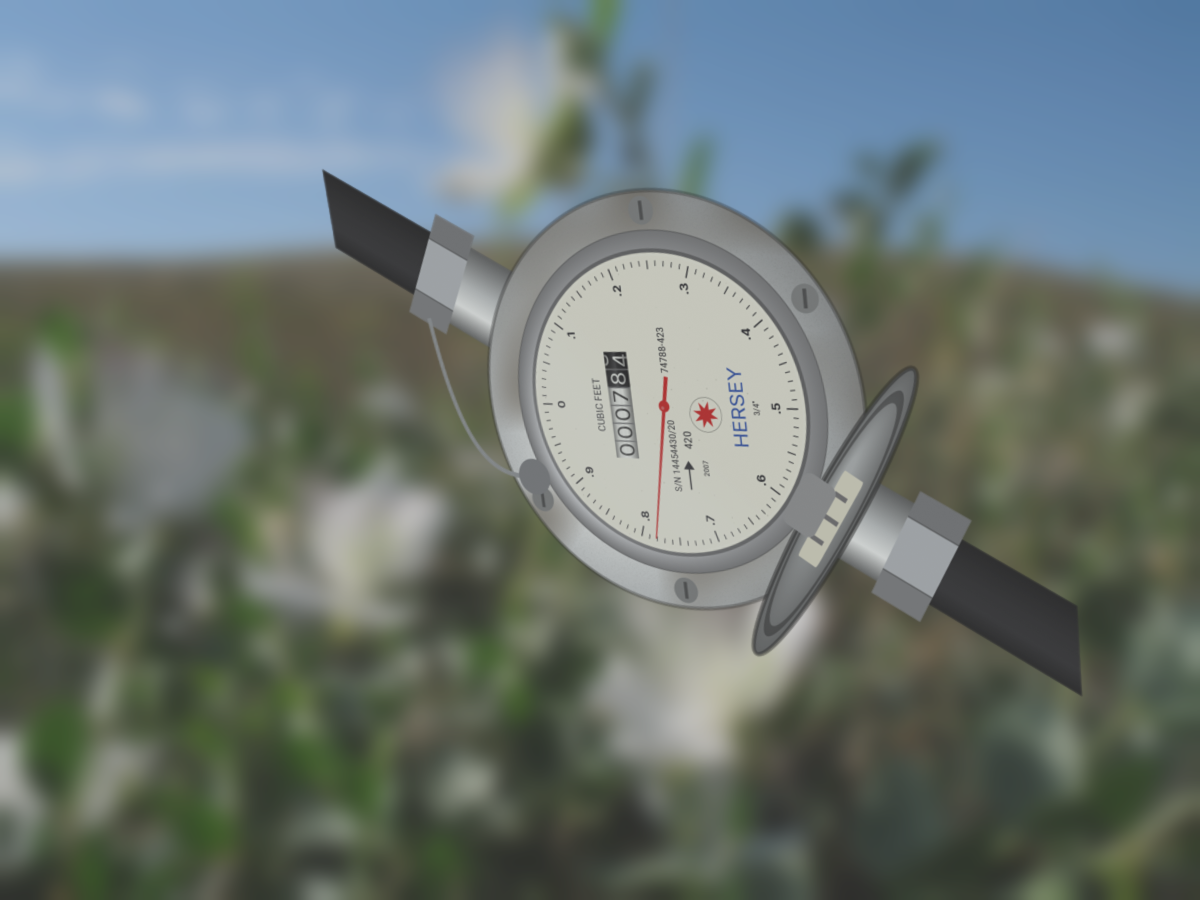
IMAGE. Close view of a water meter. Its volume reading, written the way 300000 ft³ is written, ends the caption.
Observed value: 783.78 ft³
